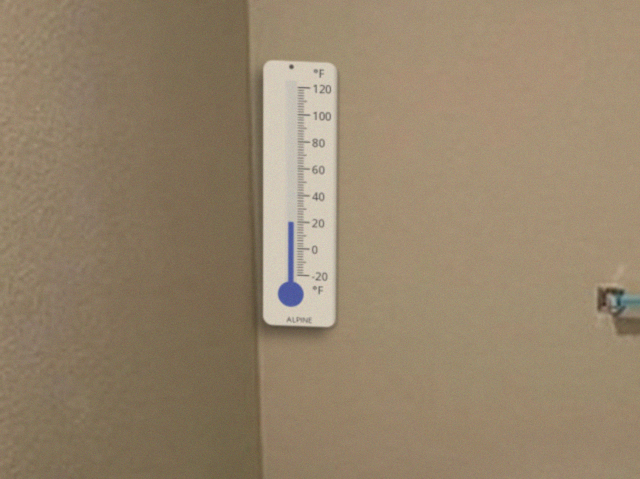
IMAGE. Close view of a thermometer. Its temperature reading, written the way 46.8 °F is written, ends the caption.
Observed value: 20 °F
